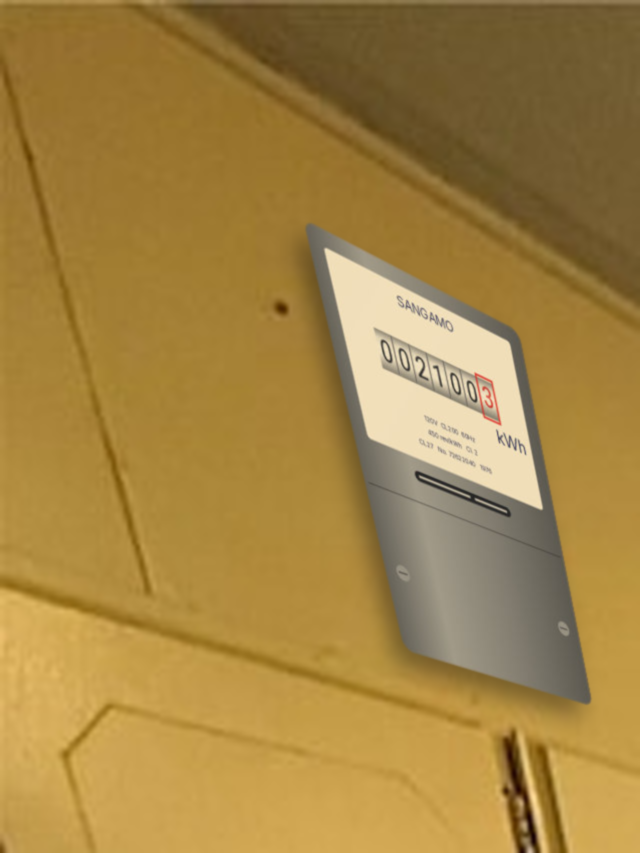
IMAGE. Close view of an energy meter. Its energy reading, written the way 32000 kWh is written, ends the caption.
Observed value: 2100.3 kWh
